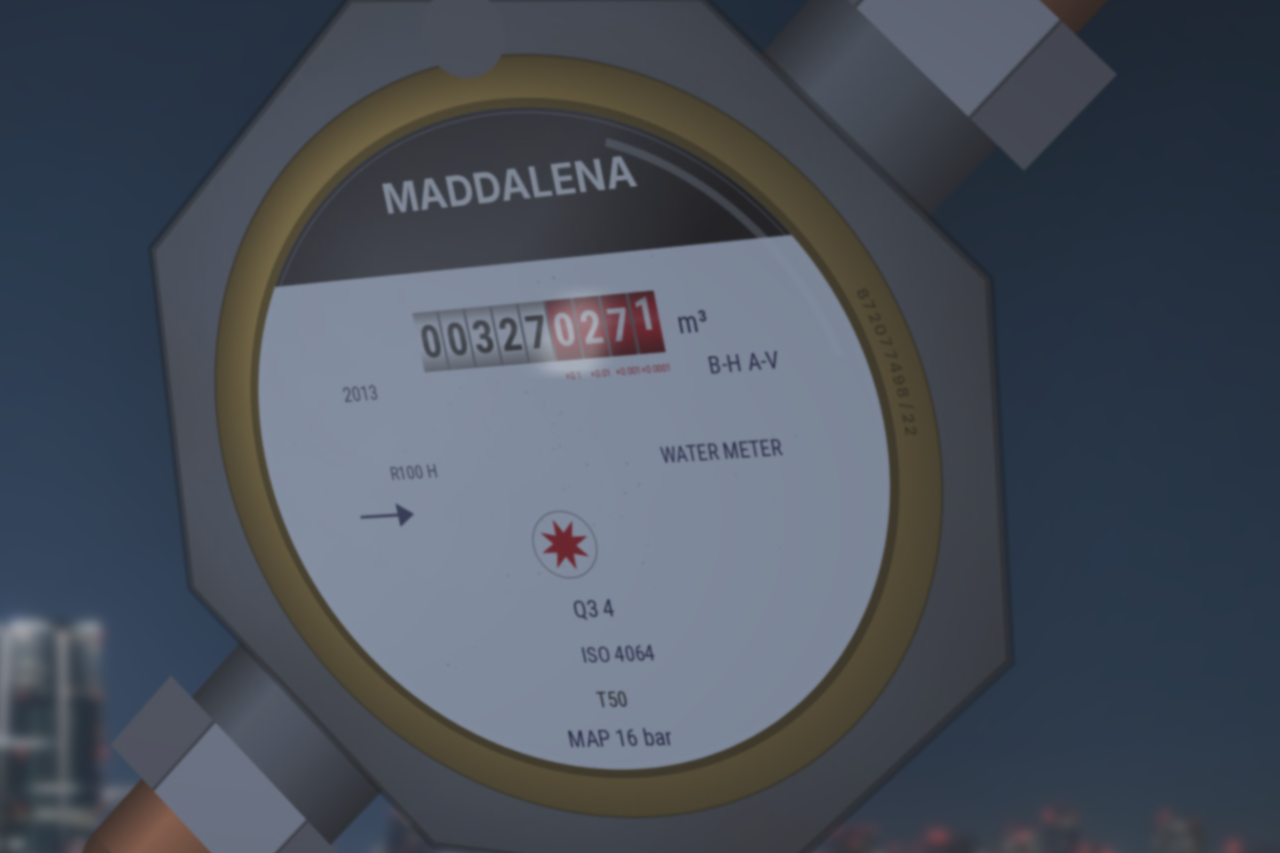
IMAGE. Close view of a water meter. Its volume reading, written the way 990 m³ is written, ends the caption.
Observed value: 327.0271 m³
